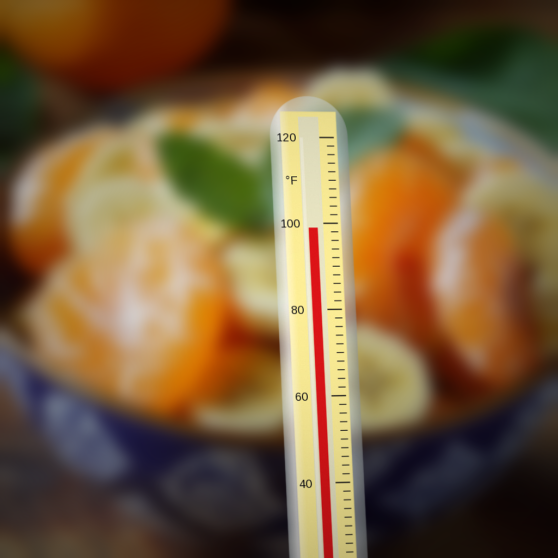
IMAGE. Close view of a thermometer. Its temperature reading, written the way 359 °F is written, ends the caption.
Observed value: 99 °F
